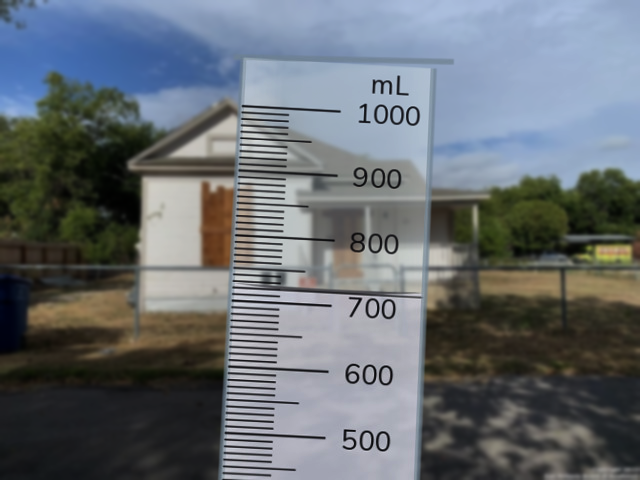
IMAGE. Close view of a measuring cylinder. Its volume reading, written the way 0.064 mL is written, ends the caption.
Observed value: 720 mL
